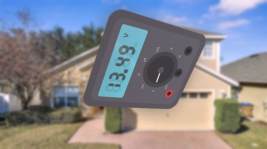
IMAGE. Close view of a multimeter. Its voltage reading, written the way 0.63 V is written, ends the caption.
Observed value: 13.49 V
